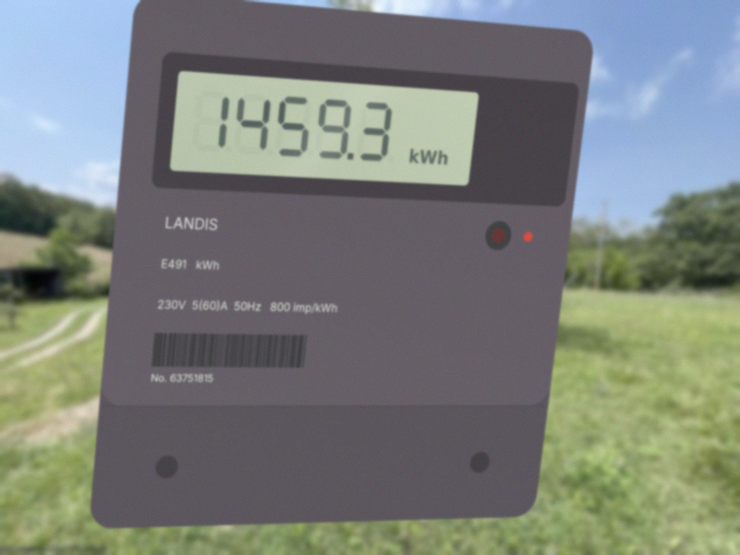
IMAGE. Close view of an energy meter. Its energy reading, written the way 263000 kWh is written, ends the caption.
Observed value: 1459.3 kWh
